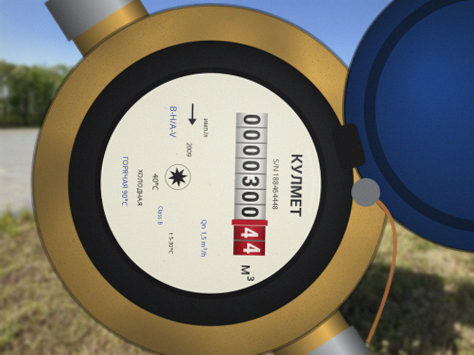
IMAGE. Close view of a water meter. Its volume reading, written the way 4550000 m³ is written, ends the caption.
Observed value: 300.44 m³
